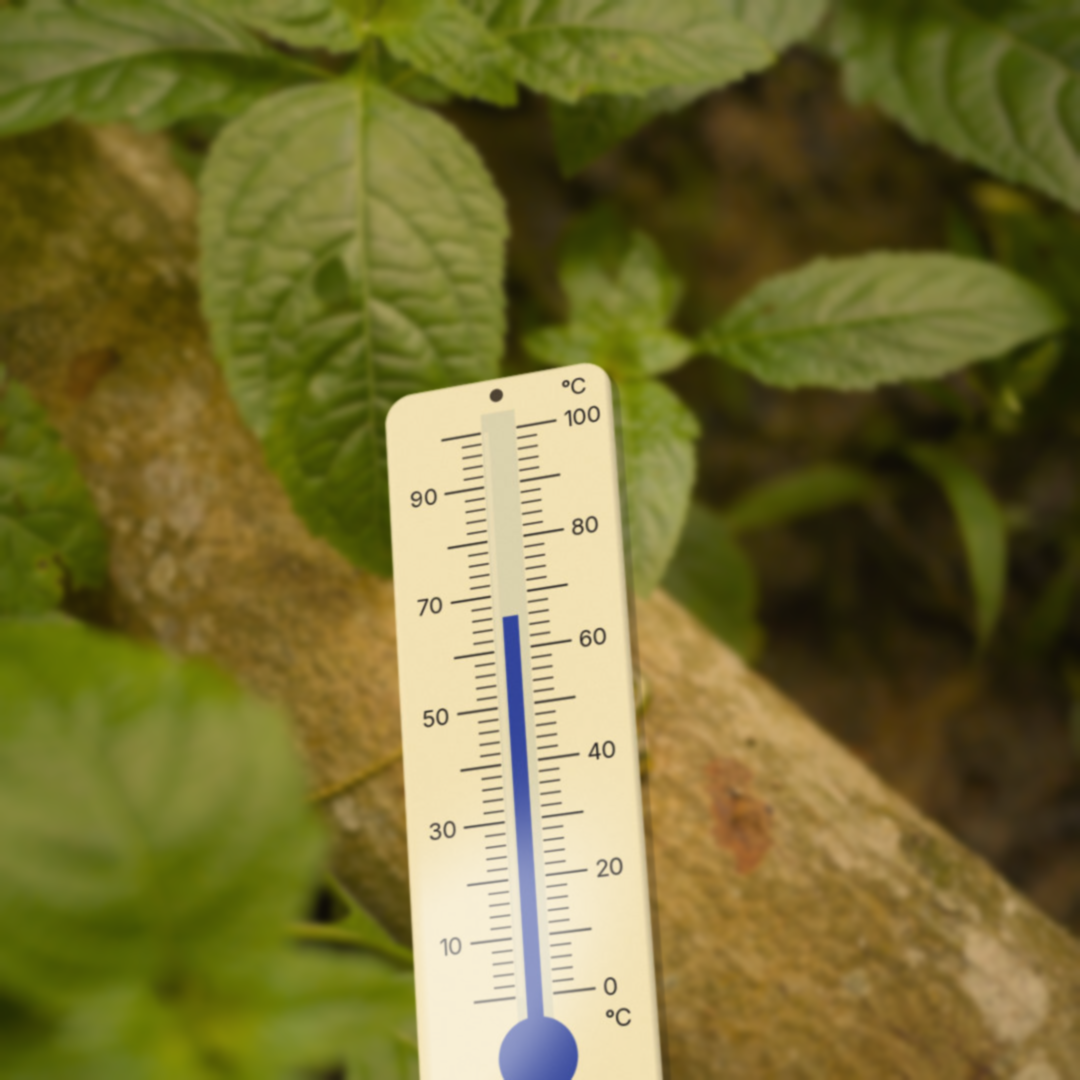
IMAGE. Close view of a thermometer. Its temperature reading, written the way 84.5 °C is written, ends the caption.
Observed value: 66 °C
